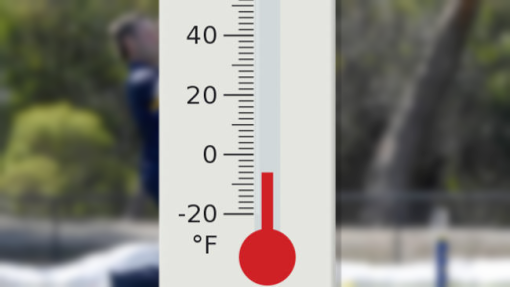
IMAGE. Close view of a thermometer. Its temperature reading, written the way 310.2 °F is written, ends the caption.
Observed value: -6 °F
